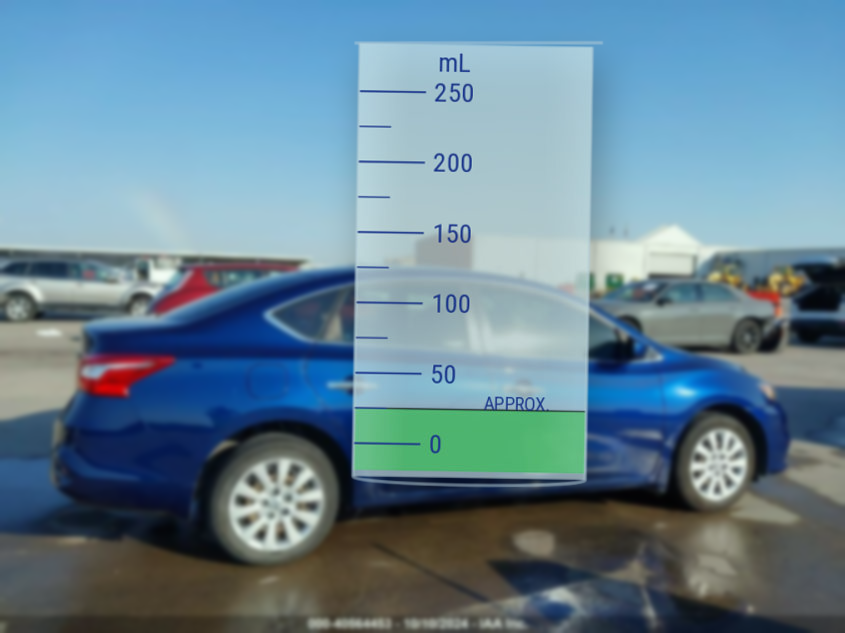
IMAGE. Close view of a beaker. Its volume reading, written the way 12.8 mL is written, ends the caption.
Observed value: 25 mL
